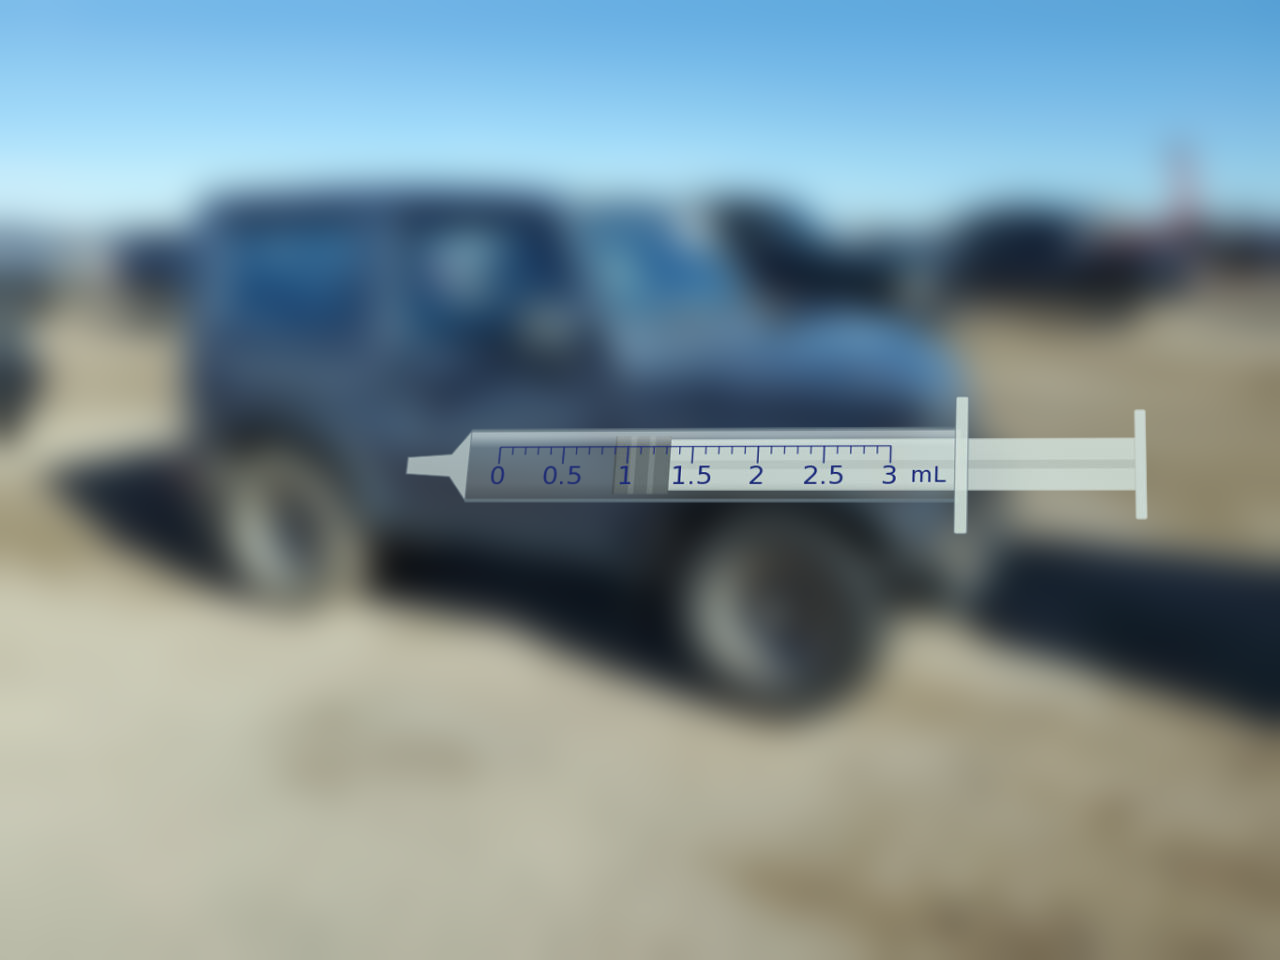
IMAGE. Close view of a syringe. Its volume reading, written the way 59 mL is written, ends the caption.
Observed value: 0.9 mL
